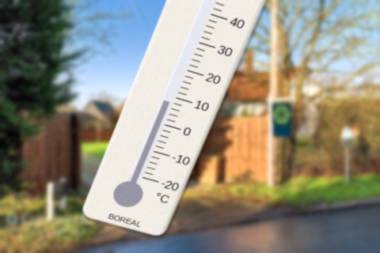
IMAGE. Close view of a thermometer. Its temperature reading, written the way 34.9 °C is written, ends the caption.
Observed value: 8 °C
